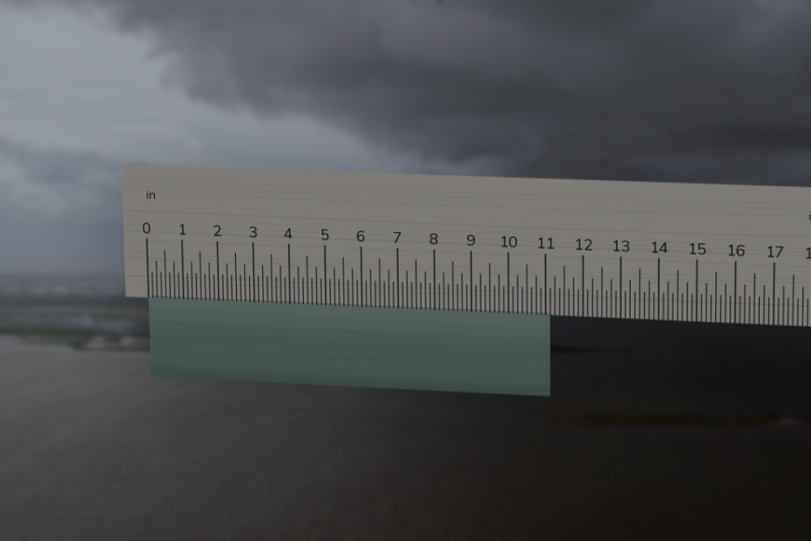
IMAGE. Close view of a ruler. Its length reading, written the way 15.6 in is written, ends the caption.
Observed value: 11.125 in
